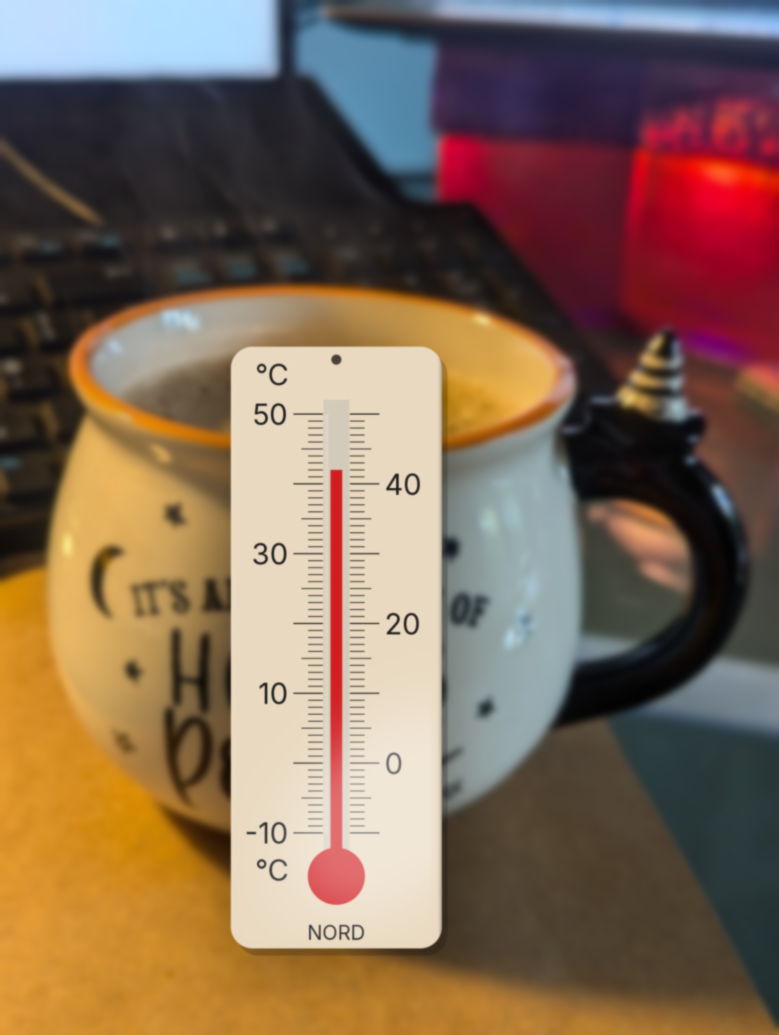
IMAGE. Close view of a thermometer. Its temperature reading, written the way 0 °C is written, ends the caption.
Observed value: 42 °C
